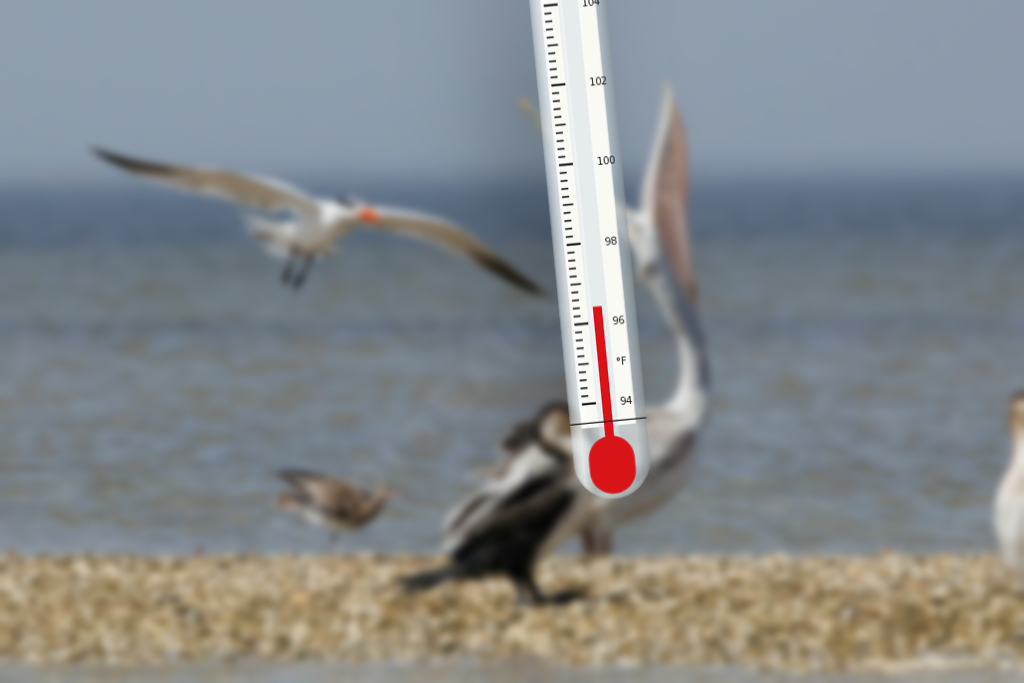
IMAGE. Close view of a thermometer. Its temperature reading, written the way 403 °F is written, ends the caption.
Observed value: 96.4 °F
